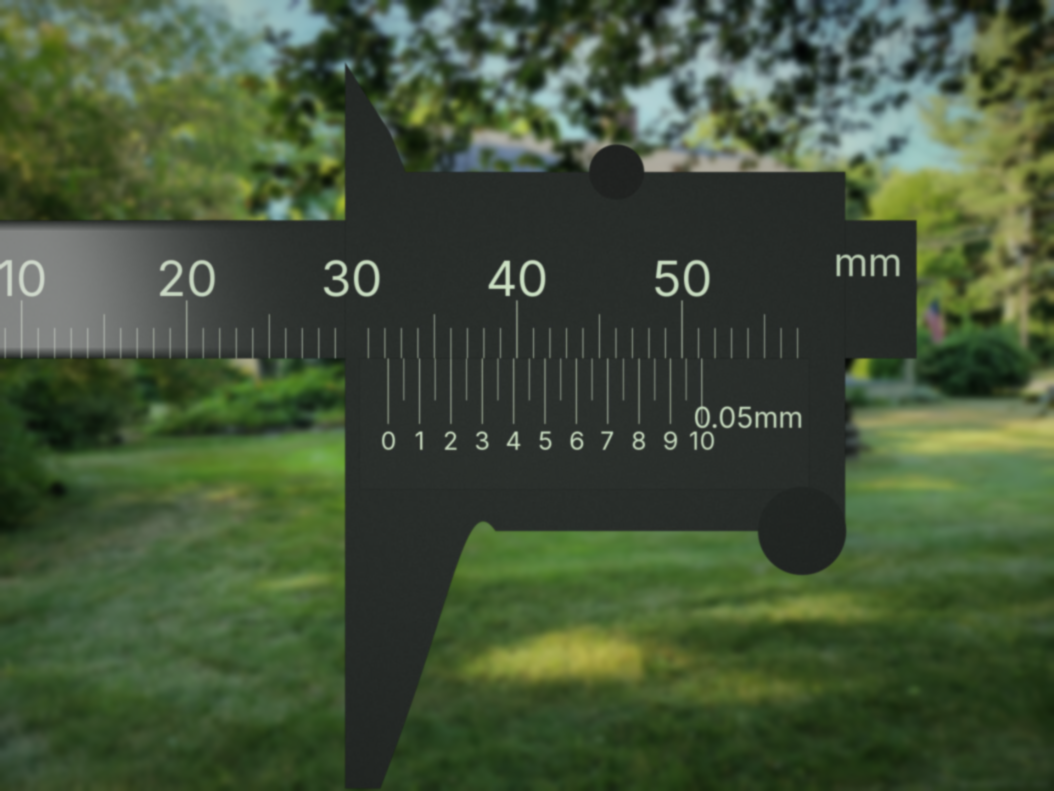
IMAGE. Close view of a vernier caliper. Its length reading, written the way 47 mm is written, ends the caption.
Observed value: 32.2 mm
